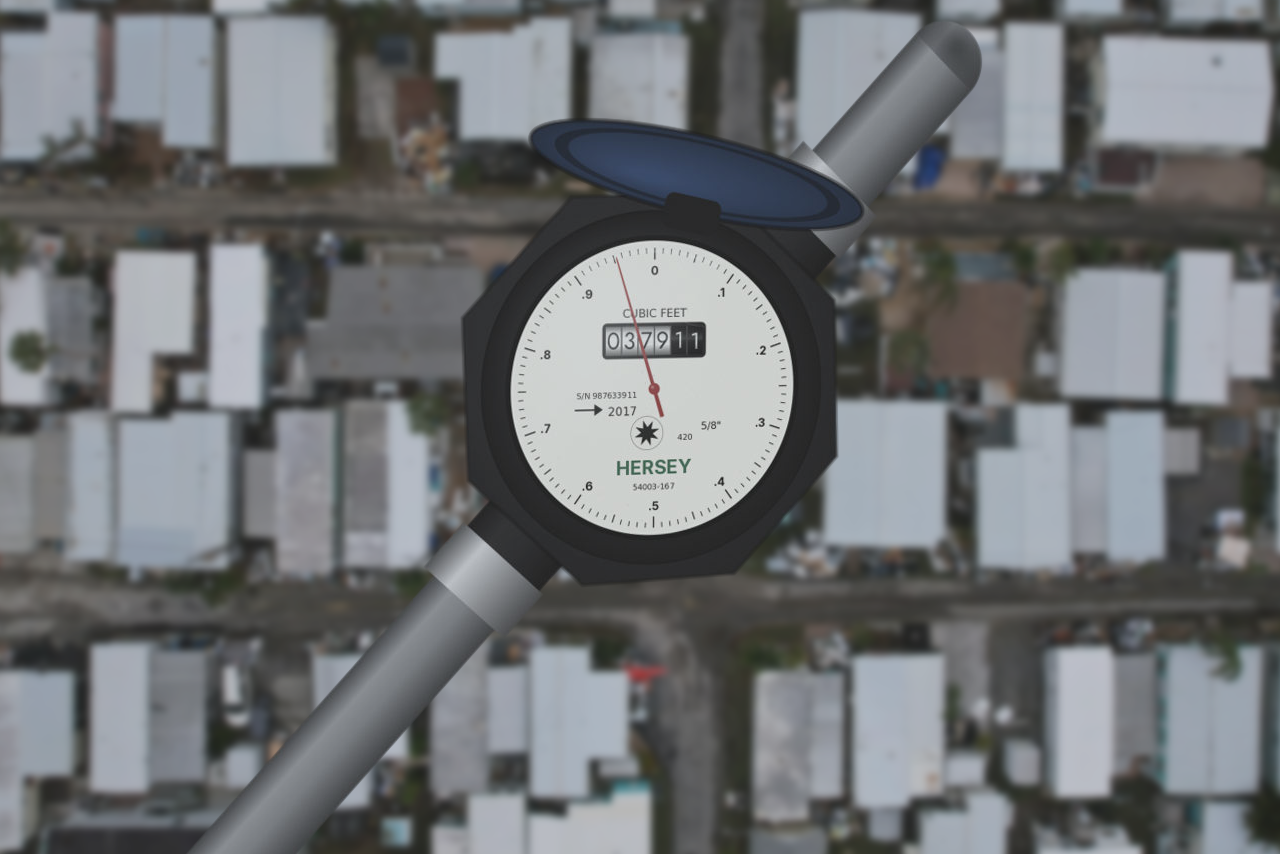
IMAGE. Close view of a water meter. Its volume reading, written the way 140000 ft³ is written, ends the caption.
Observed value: 37910.95 ft³
